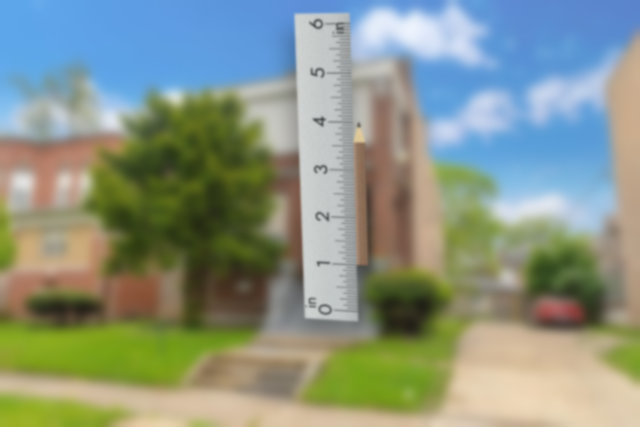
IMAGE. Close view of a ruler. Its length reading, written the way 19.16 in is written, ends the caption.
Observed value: 3 in
